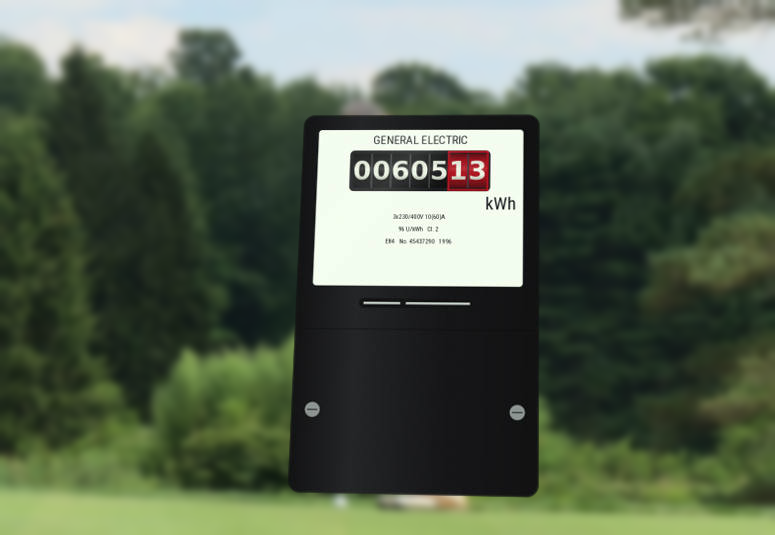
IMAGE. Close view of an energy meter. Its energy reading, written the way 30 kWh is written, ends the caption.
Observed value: 605.13 kWh
